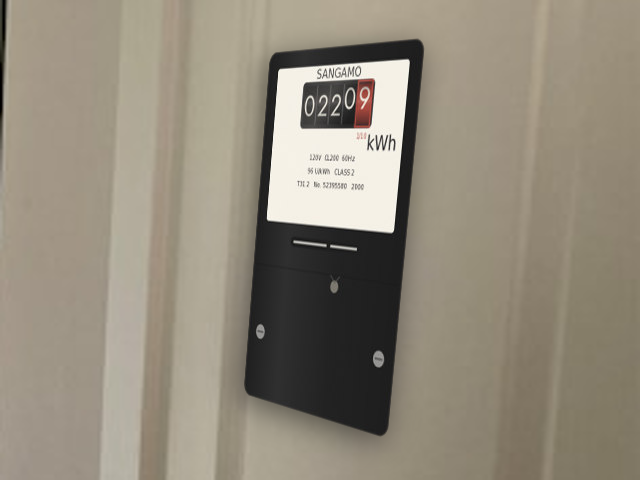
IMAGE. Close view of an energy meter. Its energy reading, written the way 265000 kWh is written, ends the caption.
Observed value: 220.9 kWh
